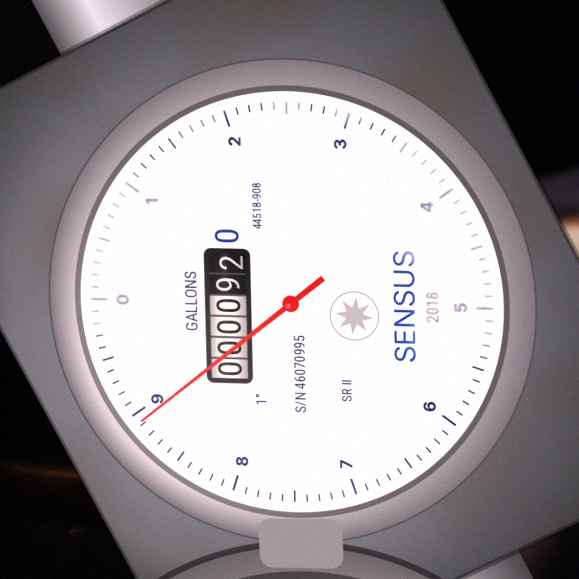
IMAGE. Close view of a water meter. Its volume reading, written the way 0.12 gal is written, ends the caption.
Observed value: 918.9 gal
